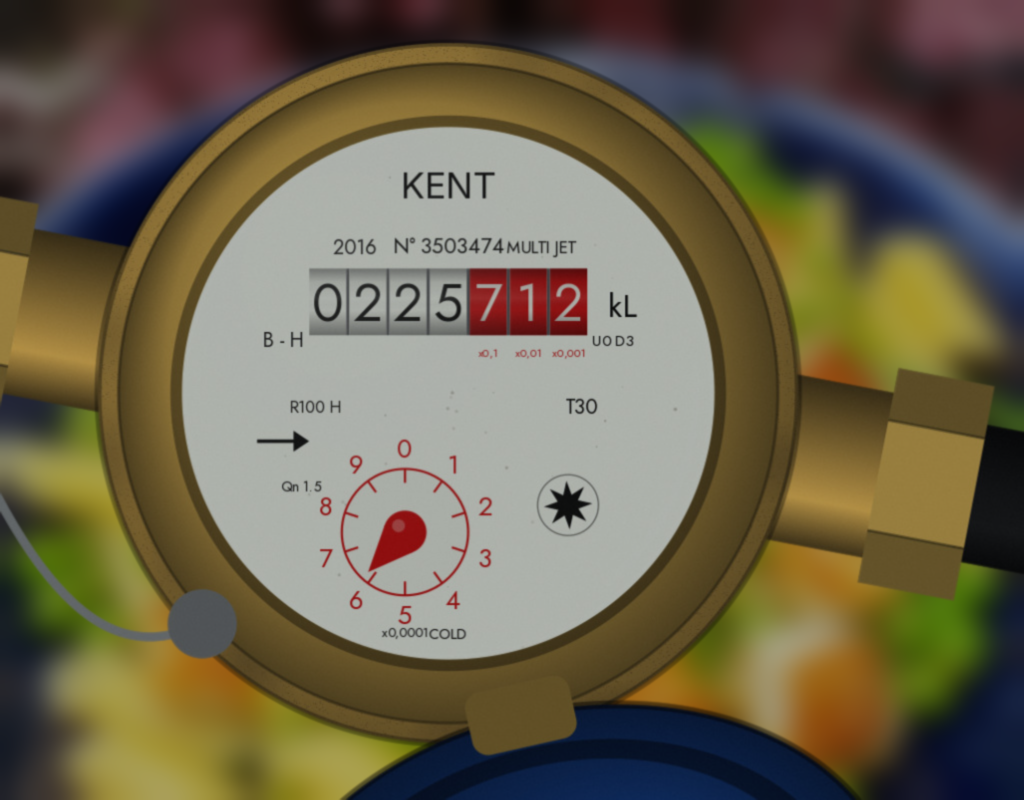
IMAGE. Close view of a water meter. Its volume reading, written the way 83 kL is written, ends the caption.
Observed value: 225.7126 kL
